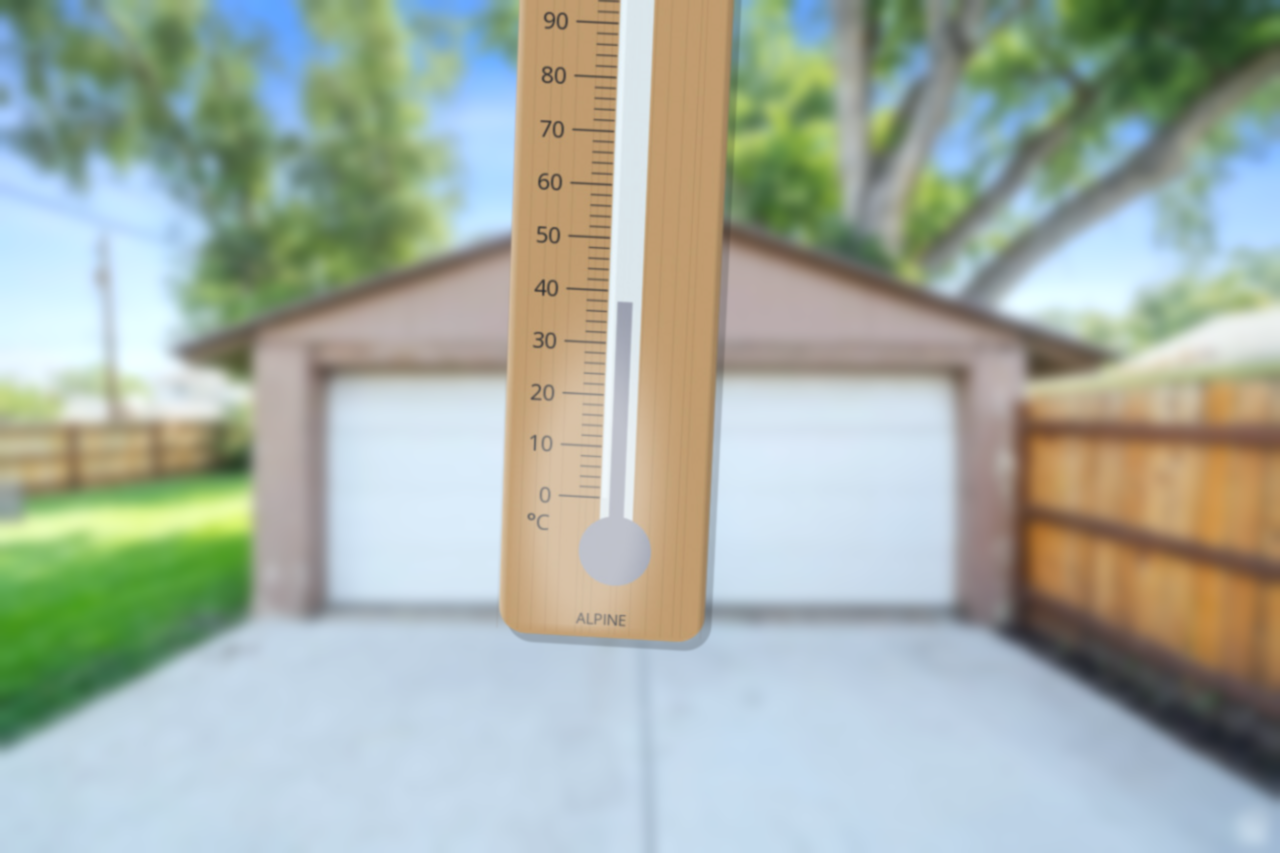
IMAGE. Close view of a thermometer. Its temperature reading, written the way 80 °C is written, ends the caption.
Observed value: 38 °C
